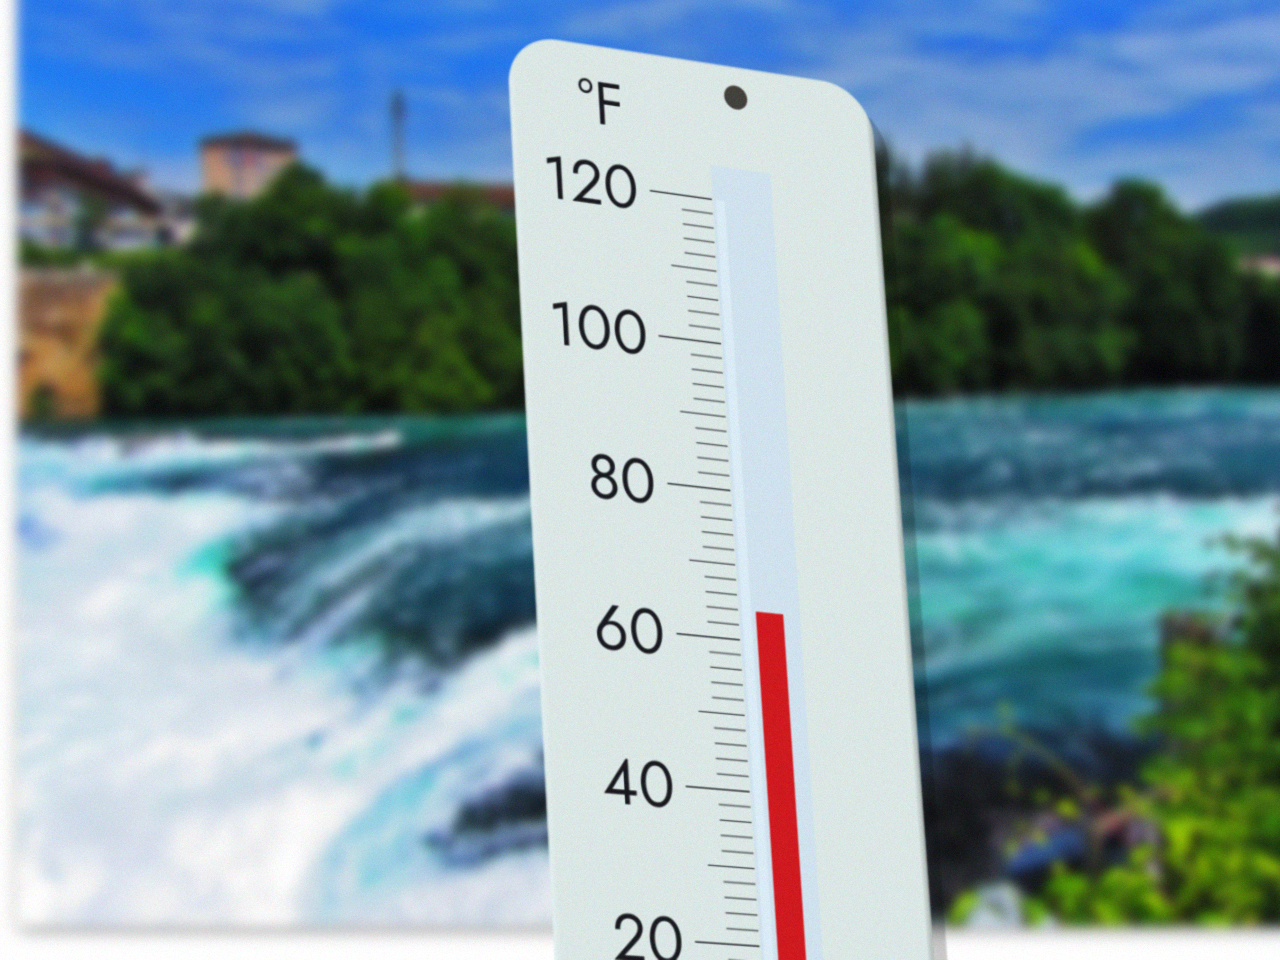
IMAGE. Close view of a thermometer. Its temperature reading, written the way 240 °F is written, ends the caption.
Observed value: 64 °F
